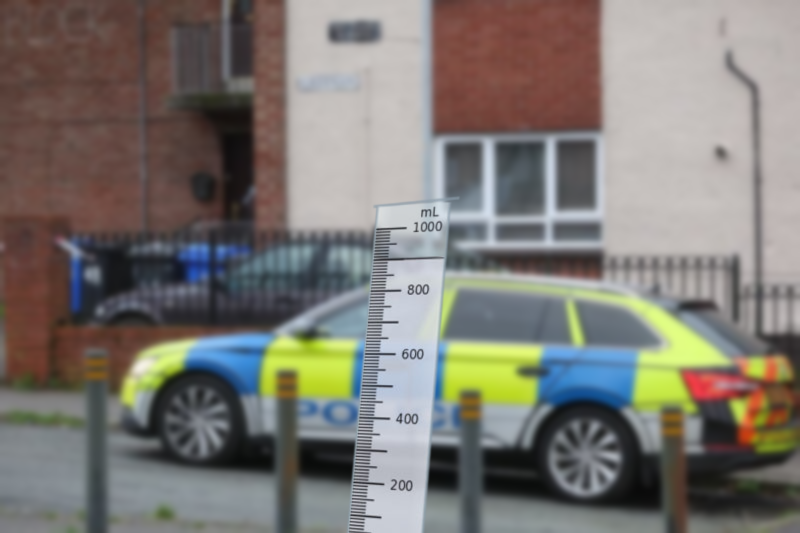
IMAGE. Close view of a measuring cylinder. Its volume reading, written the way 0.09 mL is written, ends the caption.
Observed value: 900 mL
